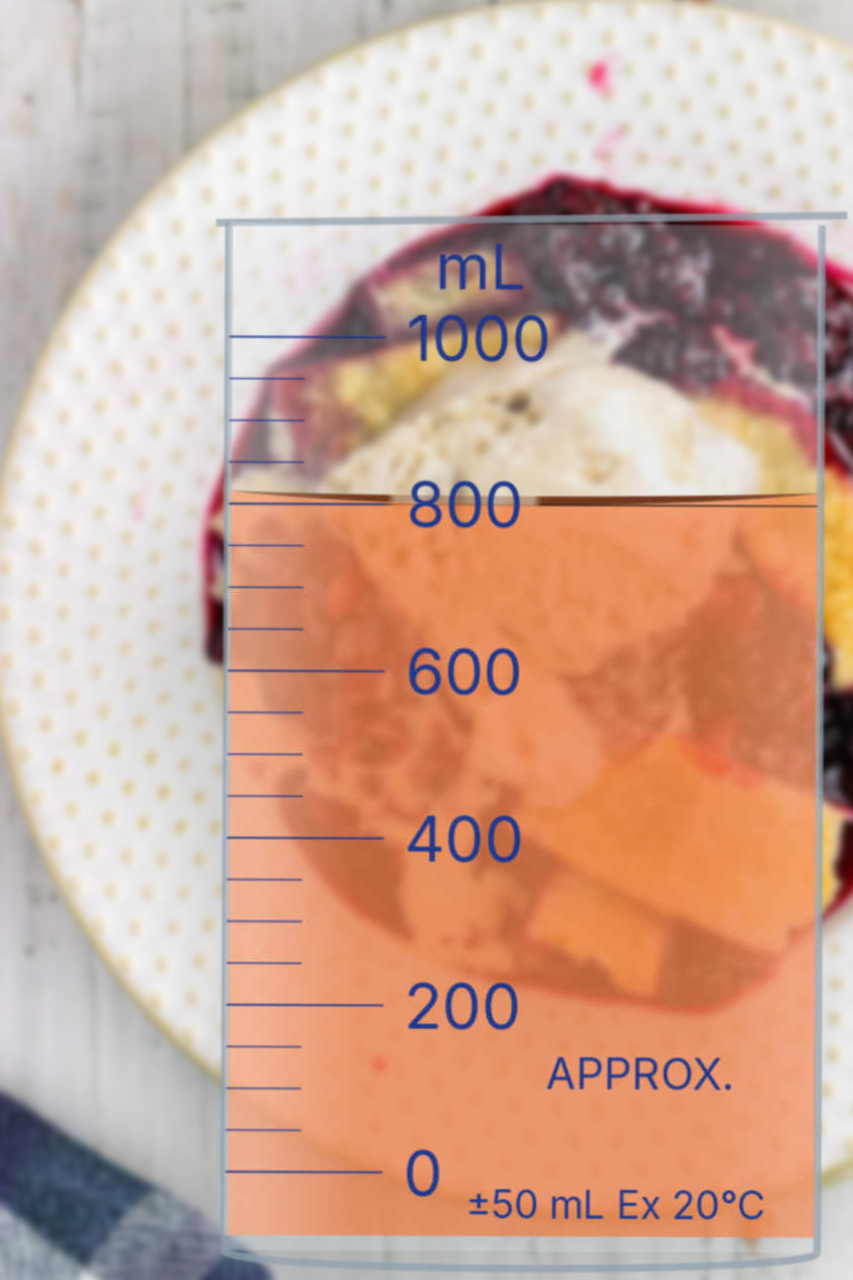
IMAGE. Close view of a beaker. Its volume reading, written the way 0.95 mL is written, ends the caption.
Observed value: 800 mL
